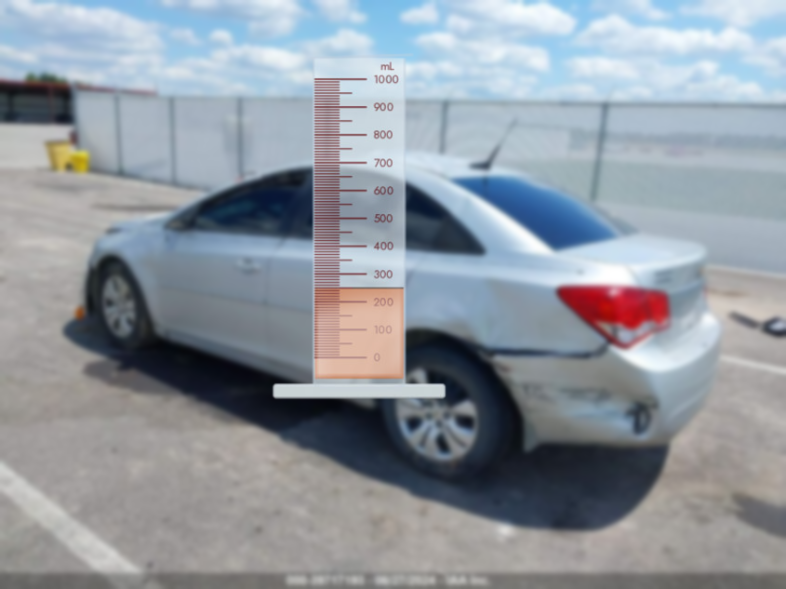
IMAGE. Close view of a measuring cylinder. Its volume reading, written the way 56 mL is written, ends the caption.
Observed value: 250 mL
